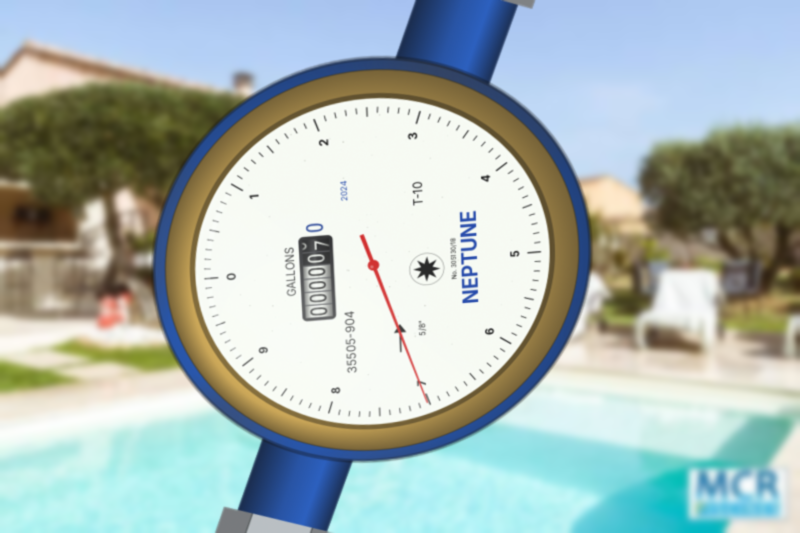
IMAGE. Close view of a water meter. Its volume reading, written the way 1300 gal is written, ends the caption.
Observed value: 67.0 gal
